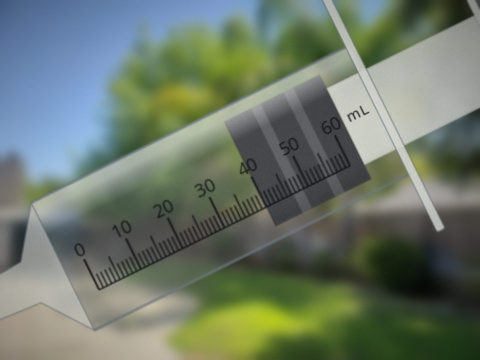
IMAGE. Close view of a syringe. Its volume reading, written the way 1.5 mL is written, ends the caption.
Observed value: 40 mL
